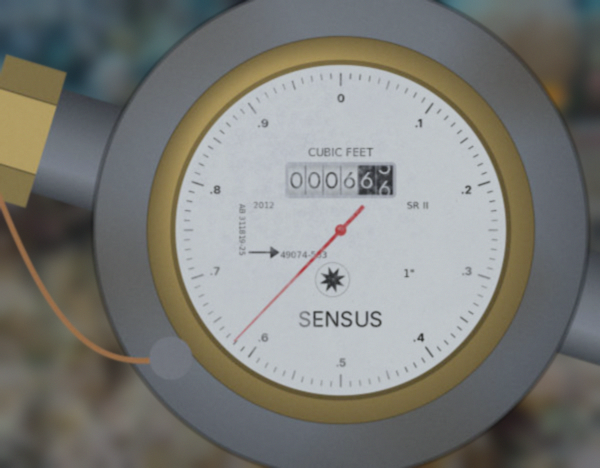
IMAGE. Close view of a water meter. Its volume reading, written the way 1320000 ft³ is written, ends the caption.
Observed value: 665.62 ft³
